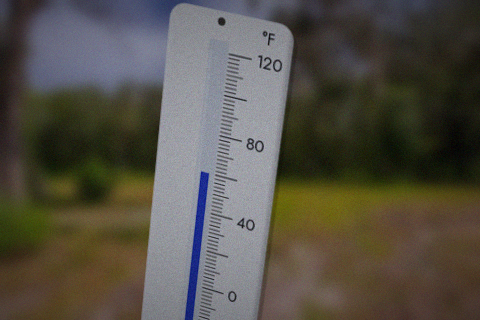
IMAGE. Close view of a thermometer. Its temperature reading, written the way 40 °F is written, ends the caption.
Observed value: 60 °F
